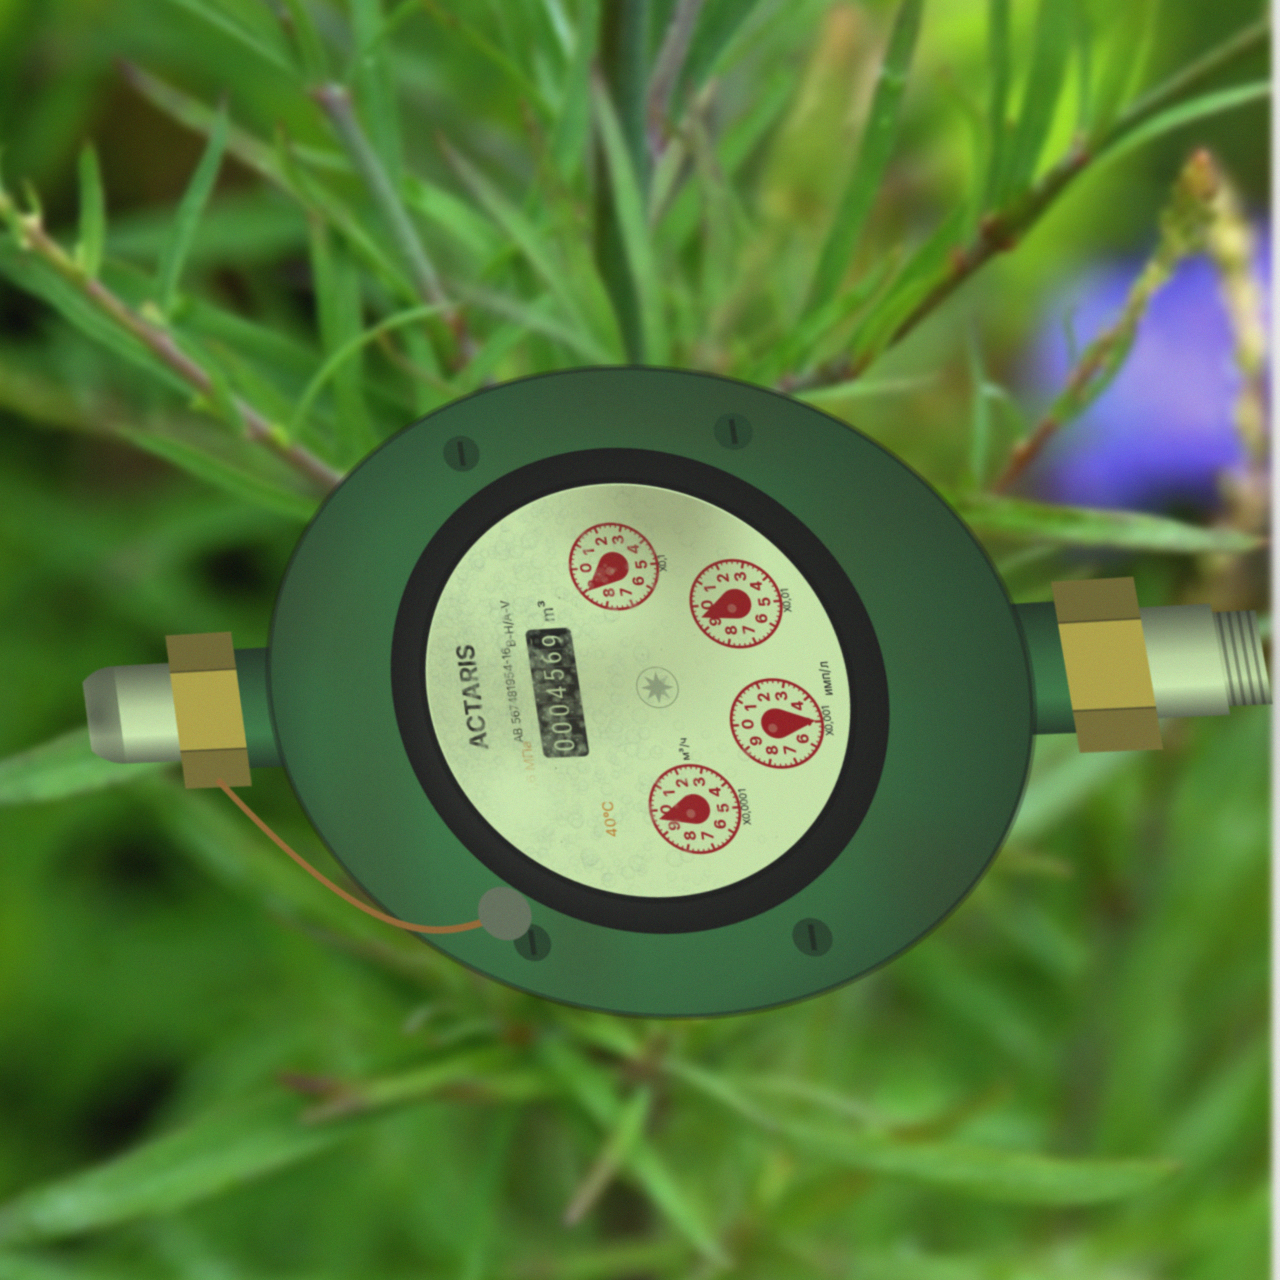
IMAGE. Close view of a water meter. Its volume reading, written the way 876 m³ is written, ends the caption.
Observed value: 4568.8949 m³
